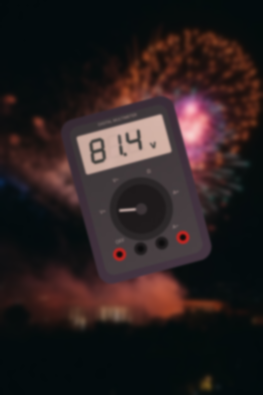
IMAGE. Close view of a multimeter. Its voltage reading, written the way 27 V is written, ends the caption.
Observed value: 81.4 V
